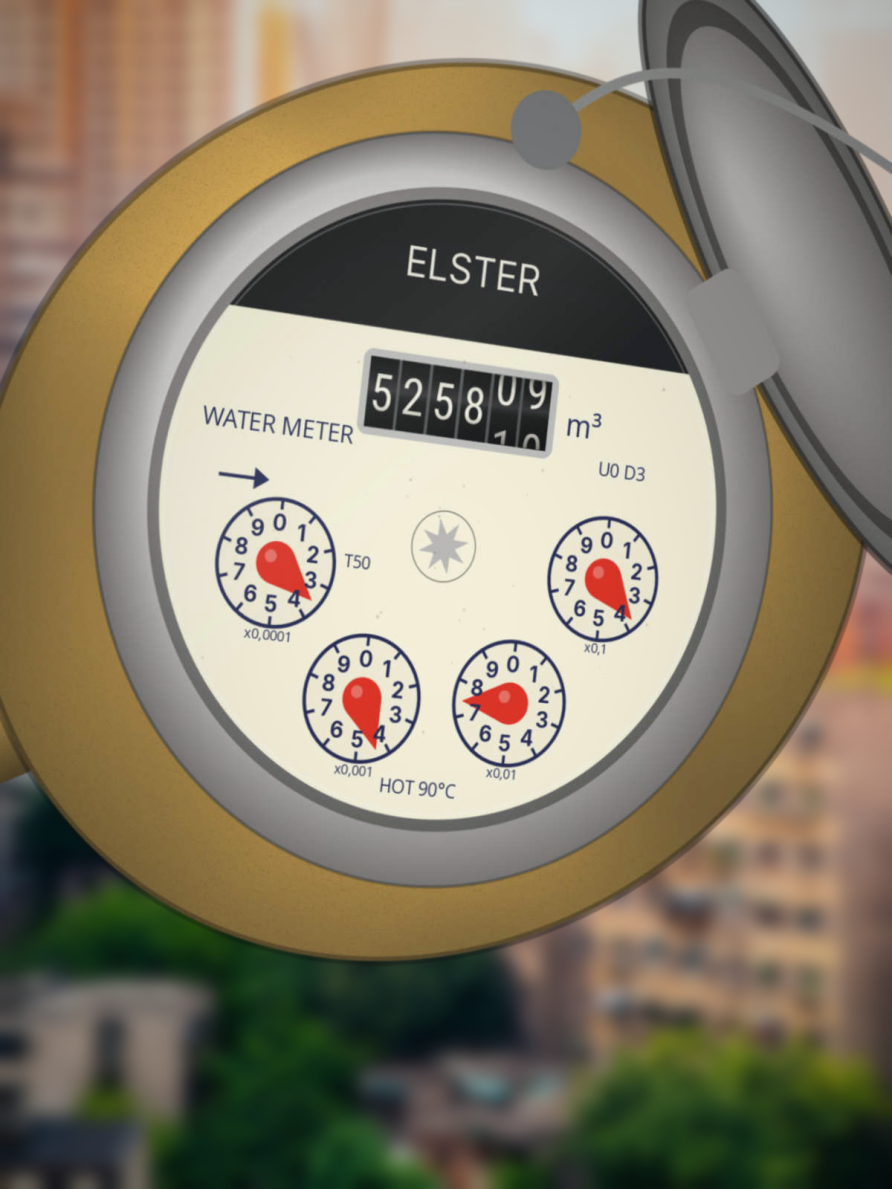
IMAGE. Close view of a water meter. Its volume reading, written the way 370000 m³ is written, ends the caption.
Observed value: 525809.3743 m³
